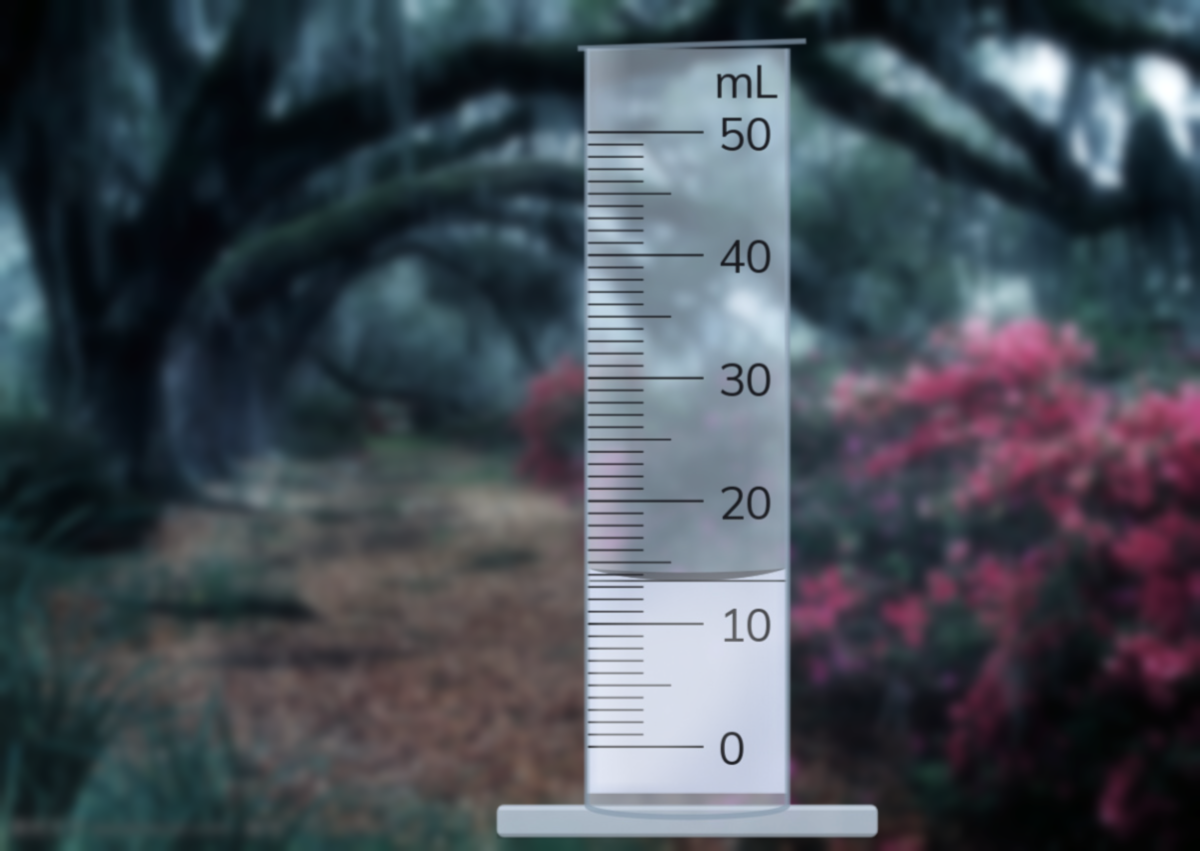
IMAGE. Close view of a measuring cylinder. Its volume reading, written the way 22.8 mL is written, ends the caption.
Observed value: 13.5 mL
